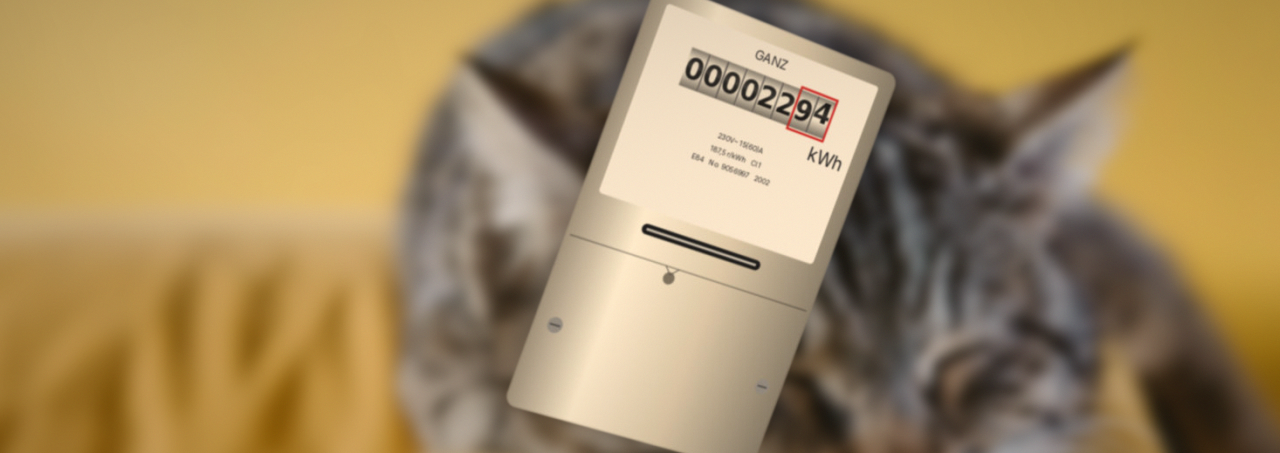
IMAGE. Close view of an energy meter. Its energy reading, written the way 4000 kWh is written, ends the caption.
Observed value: 22.94 kWh
